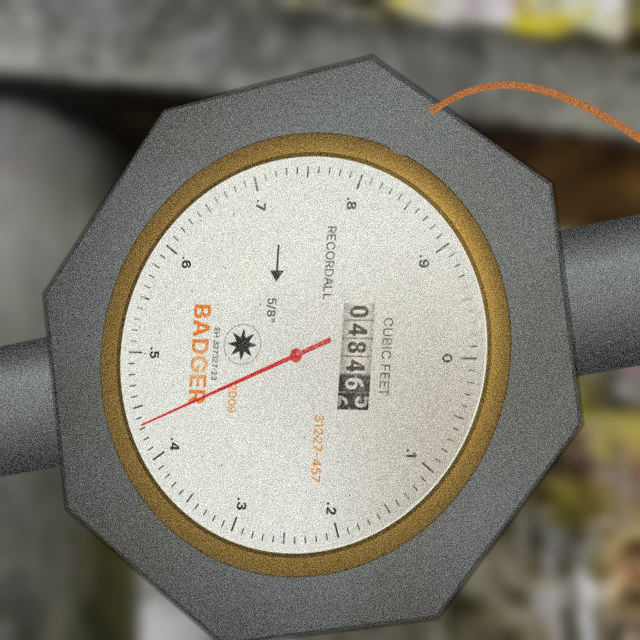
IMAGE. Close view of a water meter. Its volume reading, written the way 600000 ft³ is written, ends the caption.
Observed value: 48465.43 ft³
